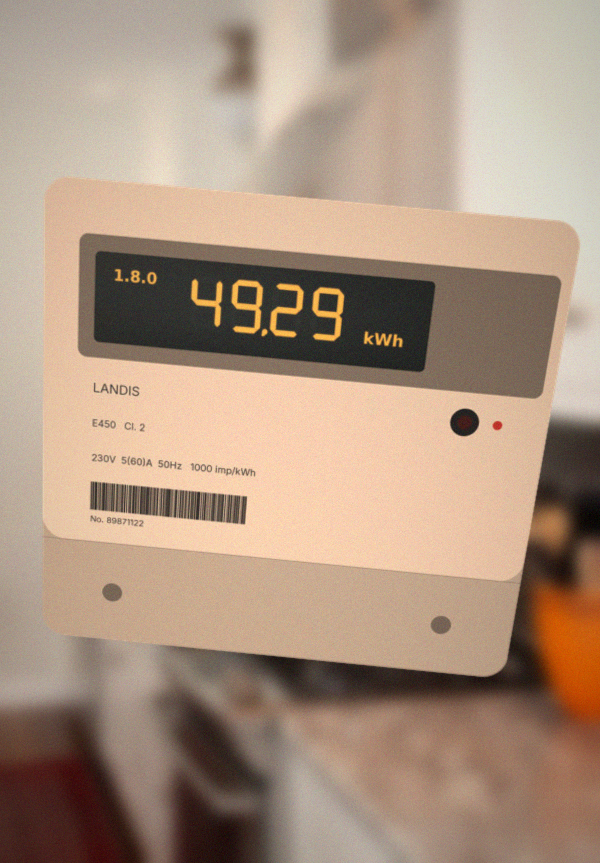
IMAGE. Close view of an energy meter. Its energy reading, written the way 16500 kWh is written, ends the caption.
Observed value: 49.29 kWh
